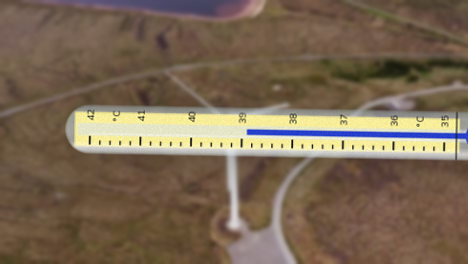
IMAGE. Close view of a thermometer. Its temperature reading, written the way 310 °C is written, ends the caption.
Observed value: 38.9 °C
